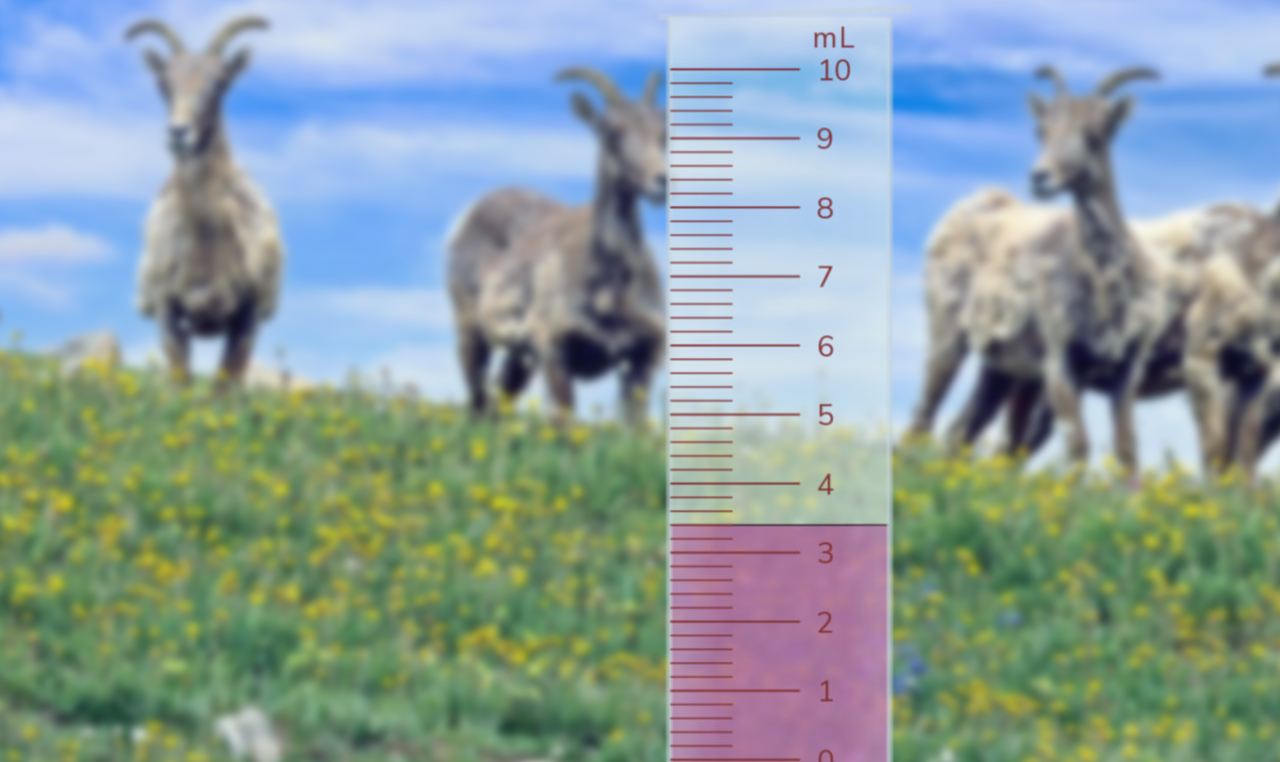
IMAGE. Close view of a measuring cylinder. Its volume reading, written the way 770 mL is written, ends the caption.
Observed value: 3.4 mL
